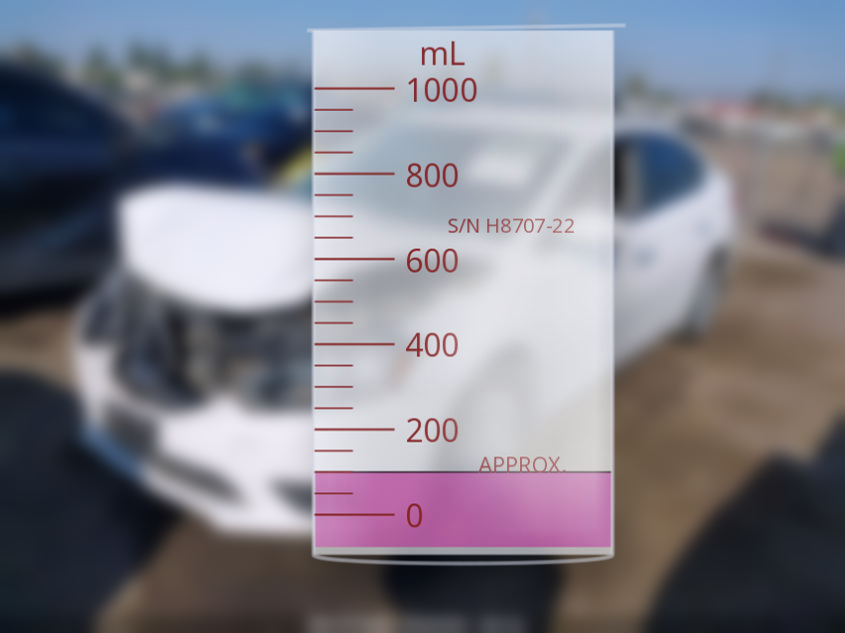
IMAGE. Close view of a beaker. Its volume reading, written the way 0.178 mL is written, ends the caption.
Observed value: 100 mL
